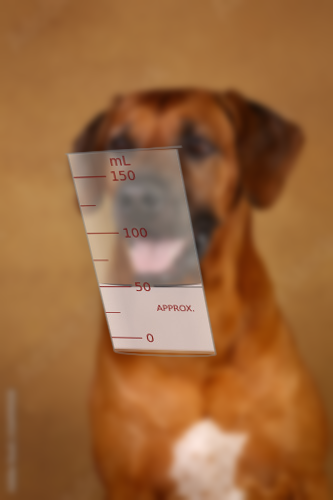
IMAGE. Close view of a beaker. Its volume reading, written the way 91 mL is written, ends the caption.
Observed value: 50 mL
